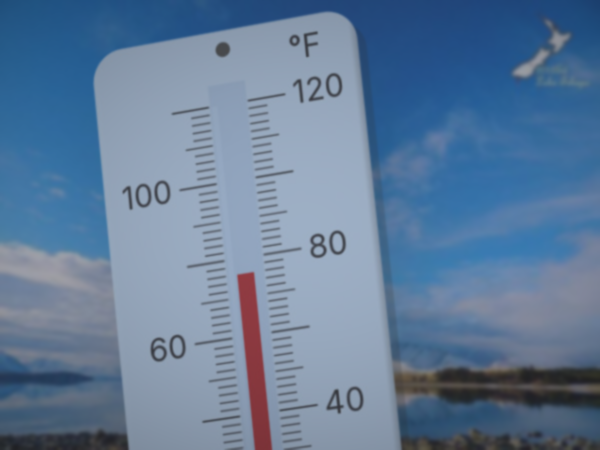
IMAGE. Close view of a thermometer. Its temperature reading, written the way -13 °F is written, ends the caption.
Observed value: 76 °F
